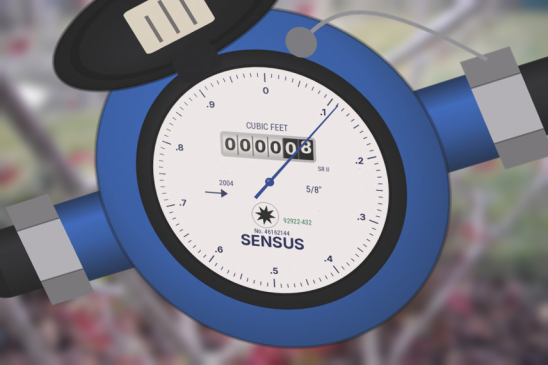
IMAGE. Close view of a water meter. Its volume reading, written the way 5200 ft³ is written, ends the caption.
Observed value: 8.11 ft³
